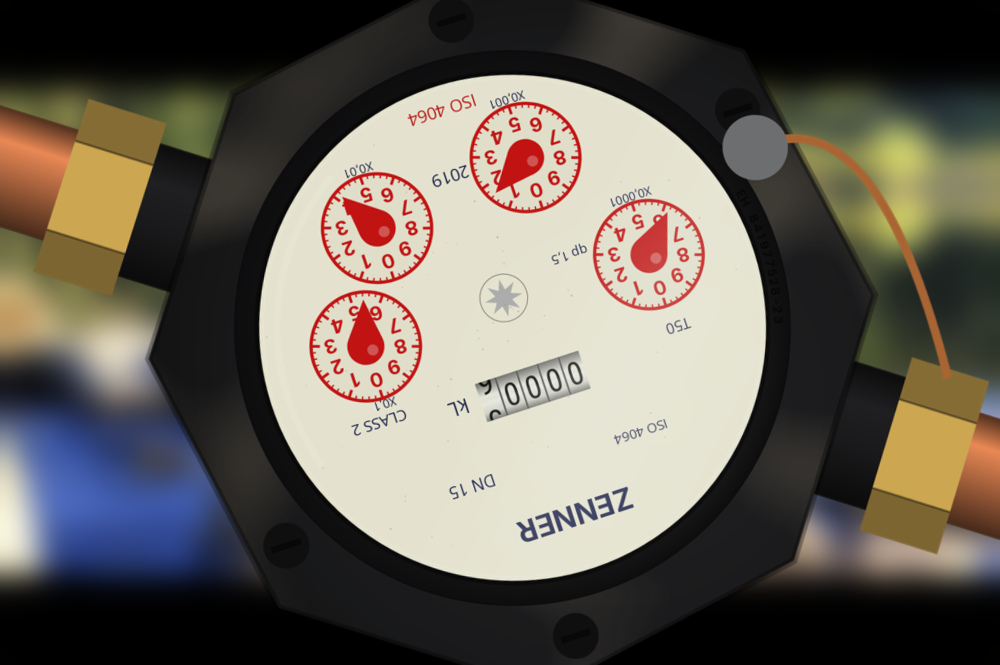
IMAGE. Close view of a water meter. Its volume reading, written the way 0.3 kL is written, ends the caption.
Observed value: 5.5416 kL
